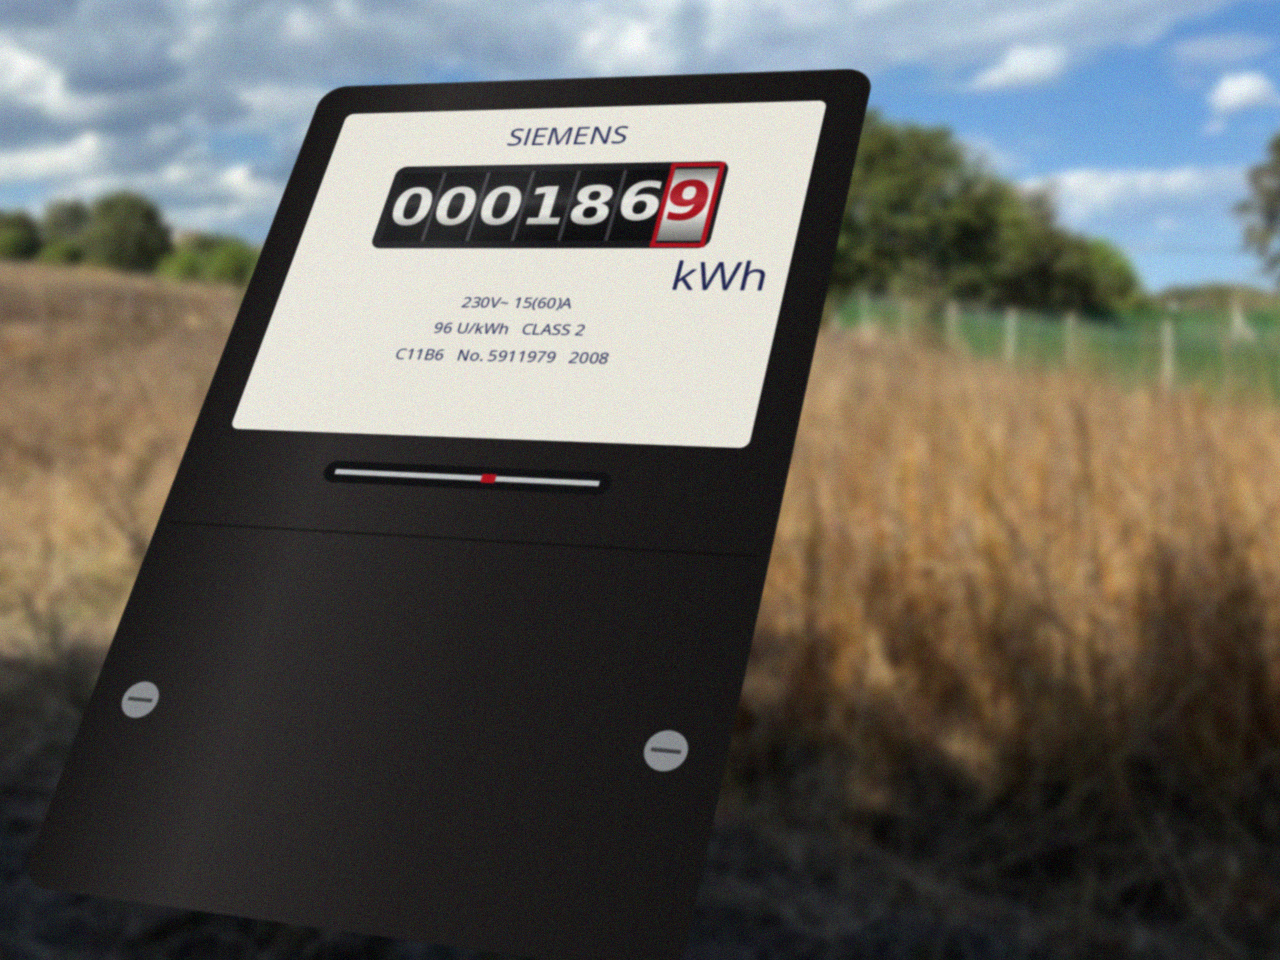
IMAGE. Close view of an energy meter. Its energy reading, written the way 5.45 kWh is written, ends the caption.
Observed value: 186.9 kWh
